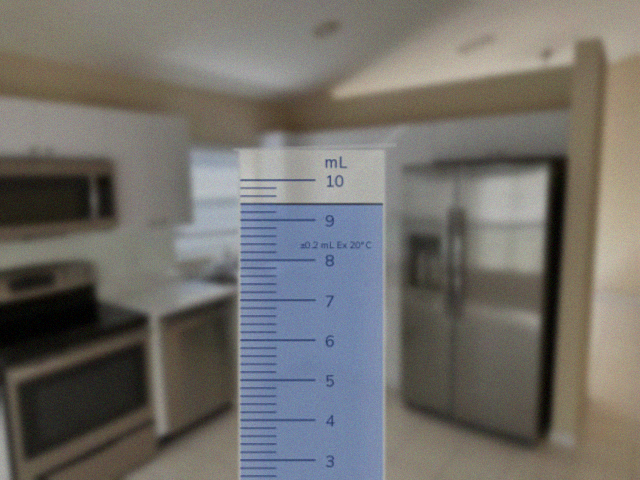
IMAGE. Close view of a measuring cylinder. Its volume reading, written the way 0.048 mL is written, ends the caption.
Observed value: 9.4 mL
